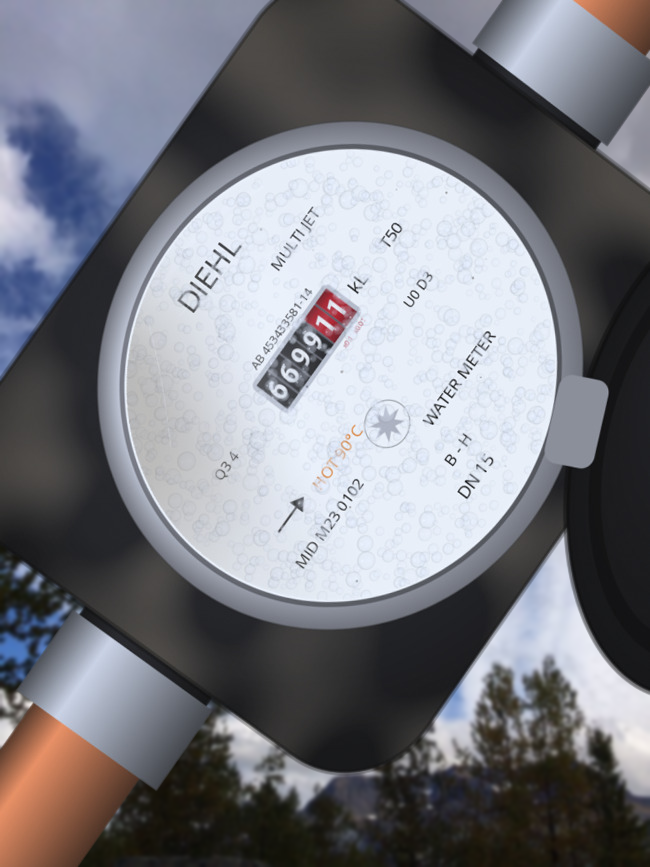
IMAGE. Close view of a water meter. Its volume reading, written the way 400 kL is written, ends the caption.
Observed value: 6699.11 kL
